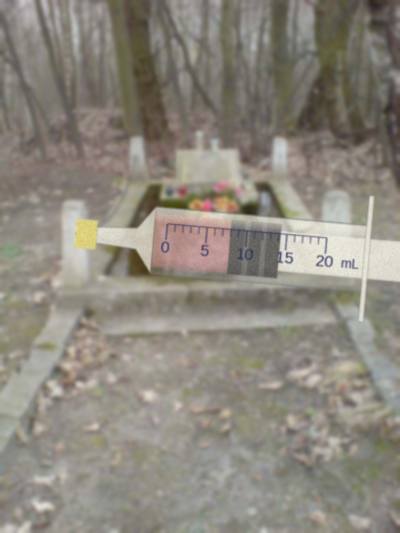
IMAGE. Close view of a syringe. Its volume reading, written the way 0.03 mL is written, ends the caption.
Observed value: 8 mL
